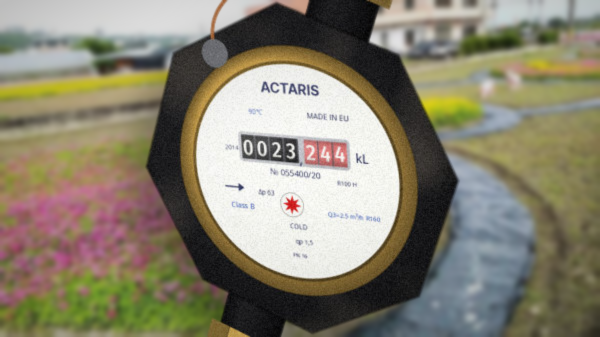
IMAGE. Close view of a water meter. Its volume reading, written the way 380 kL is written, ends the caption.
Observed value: 23.244 kL
